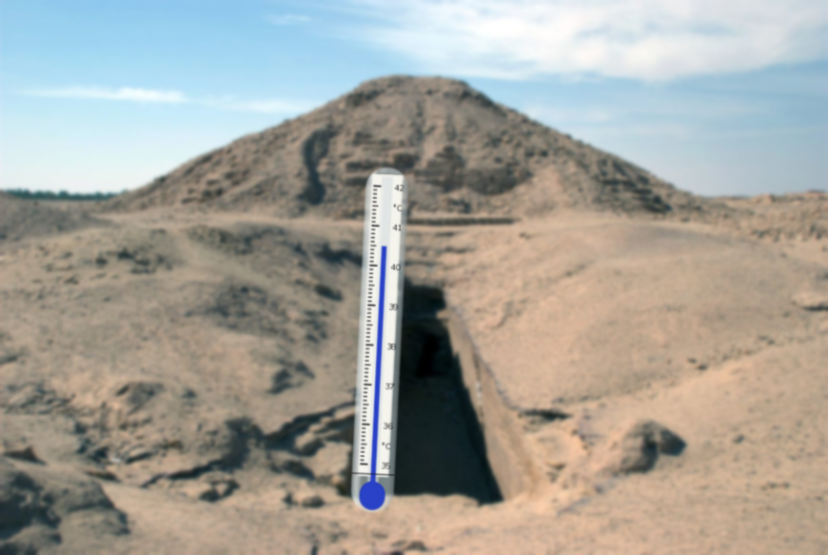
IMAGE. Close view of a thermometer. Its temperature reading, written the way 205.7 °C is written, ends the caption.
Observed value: 40.5 °C
